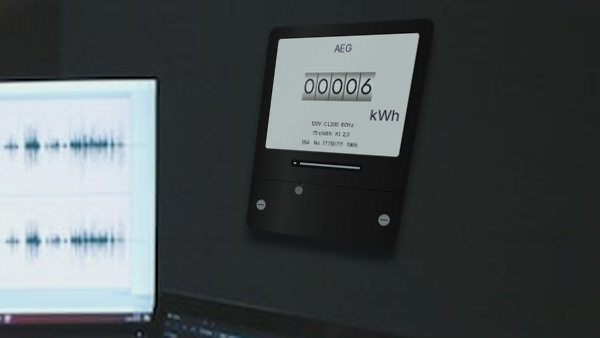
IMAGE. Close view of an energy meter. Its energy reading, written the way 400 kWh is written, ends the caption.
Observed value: 6 kWh
